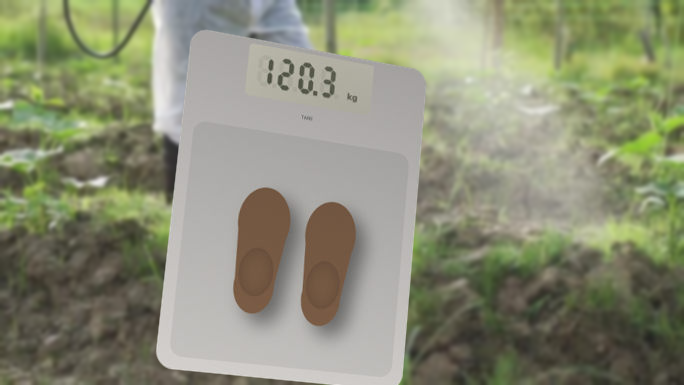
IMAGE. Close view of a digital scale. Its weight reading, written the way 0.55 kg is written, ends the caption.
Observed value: 120.3 kg
